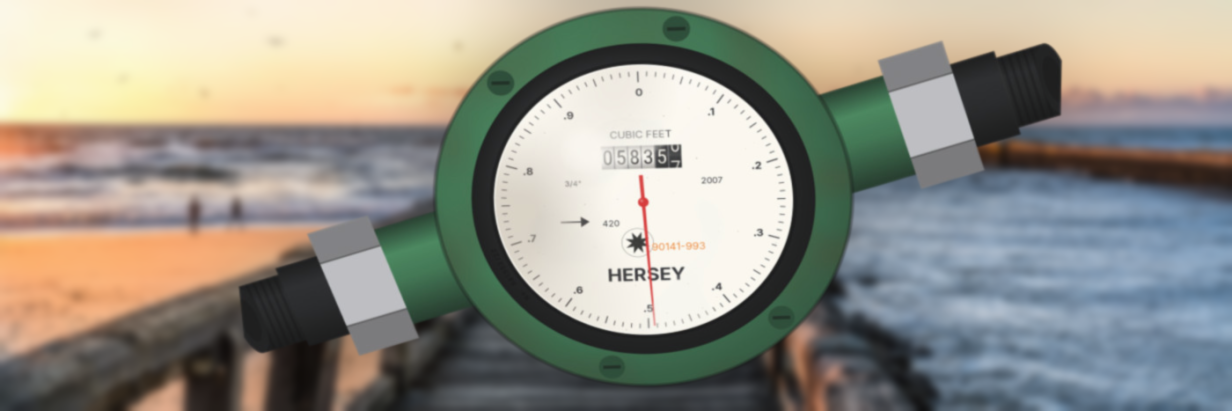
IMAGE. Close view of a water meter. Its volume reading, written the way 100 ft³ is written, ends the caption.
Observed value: 58356.49 ft³
